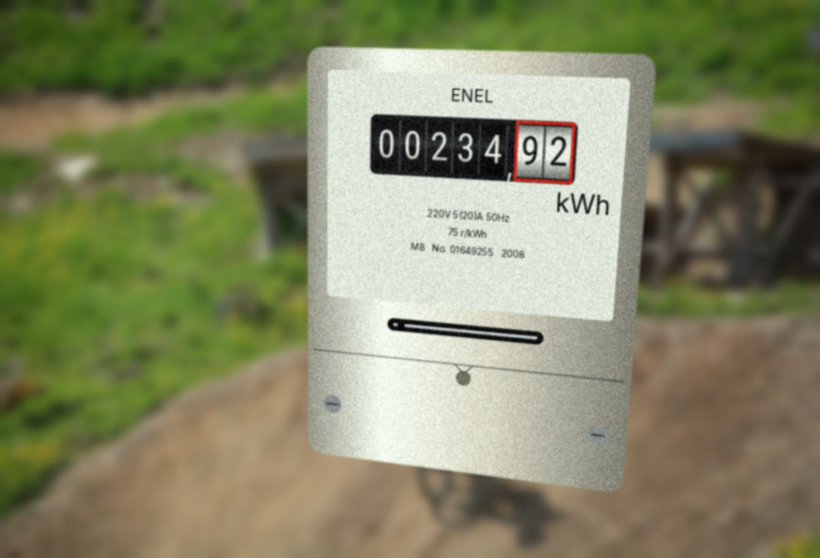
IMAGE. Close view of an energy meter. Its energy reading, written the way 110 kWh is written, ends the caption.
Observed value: 234.92 kWh
